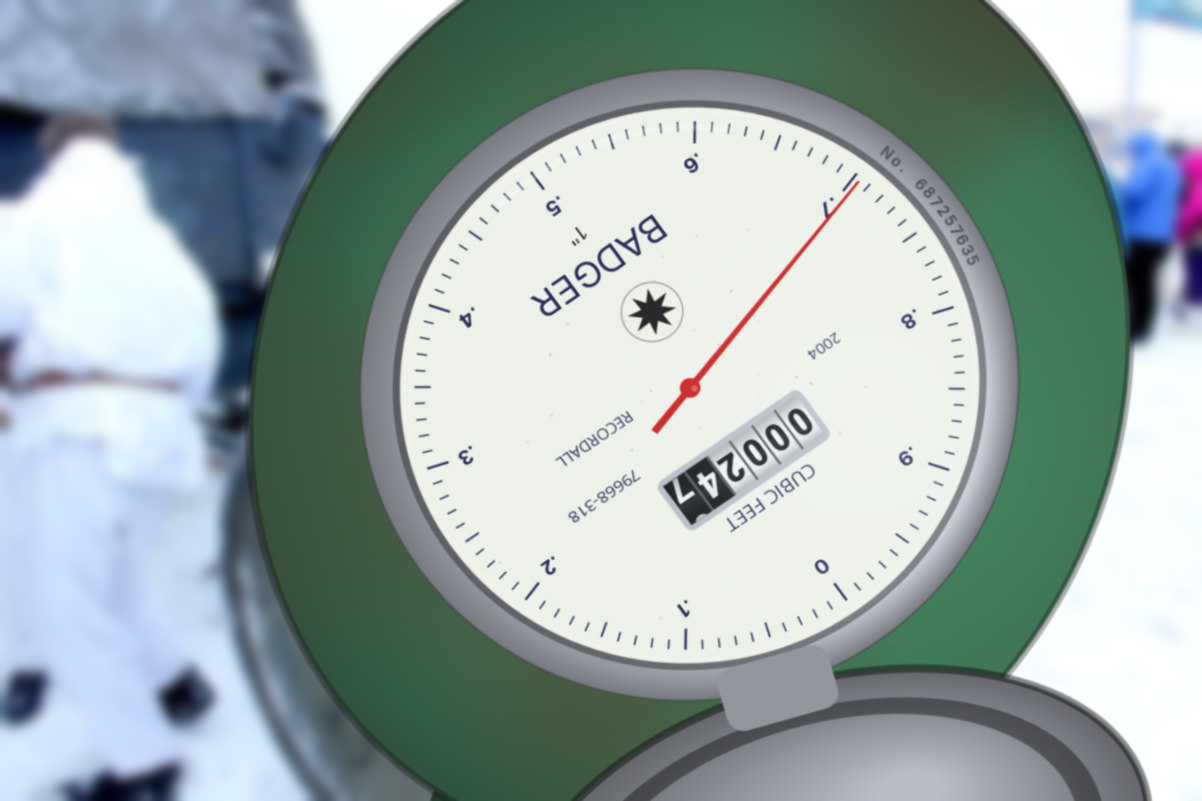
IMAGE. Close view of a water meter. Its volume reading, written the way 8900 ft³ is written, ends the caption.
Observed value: 246.70 ft³
